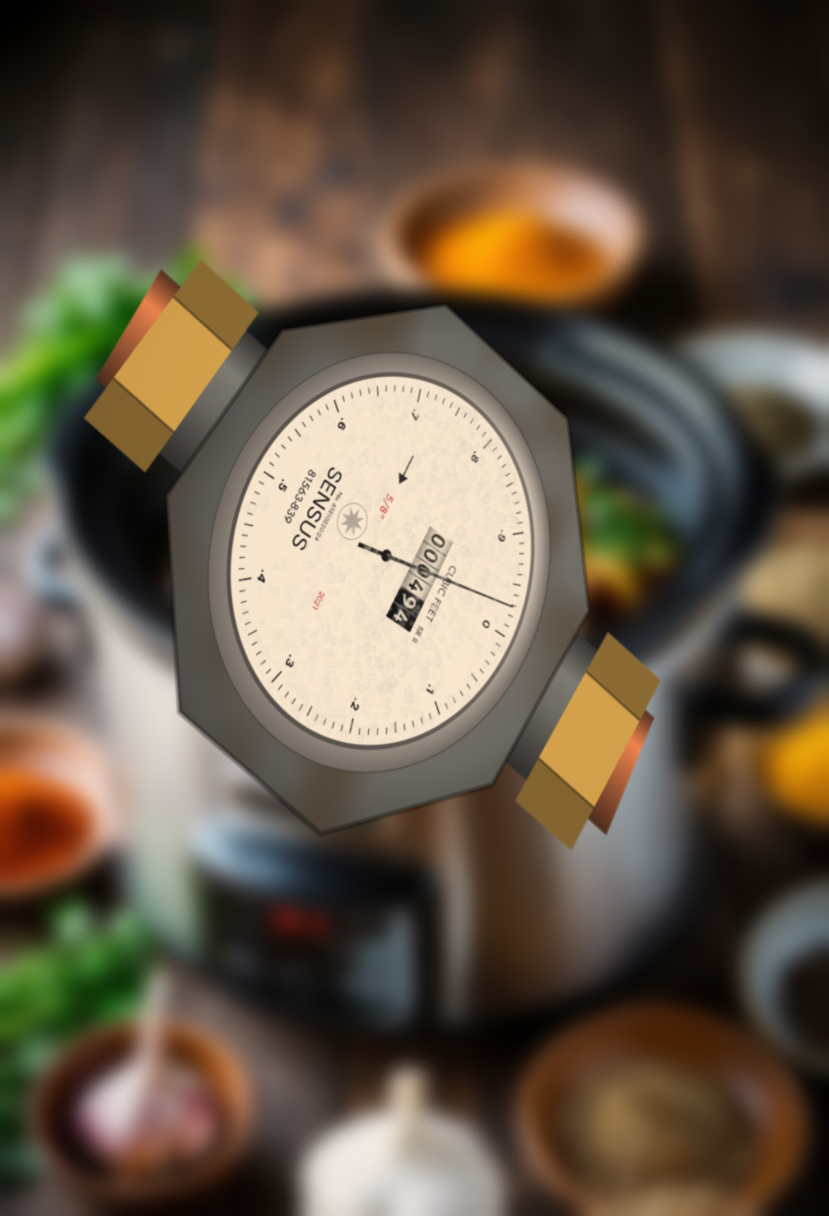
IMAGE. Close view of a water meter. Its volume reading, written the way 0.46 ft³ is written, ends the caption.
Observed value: 493.97 ft³
